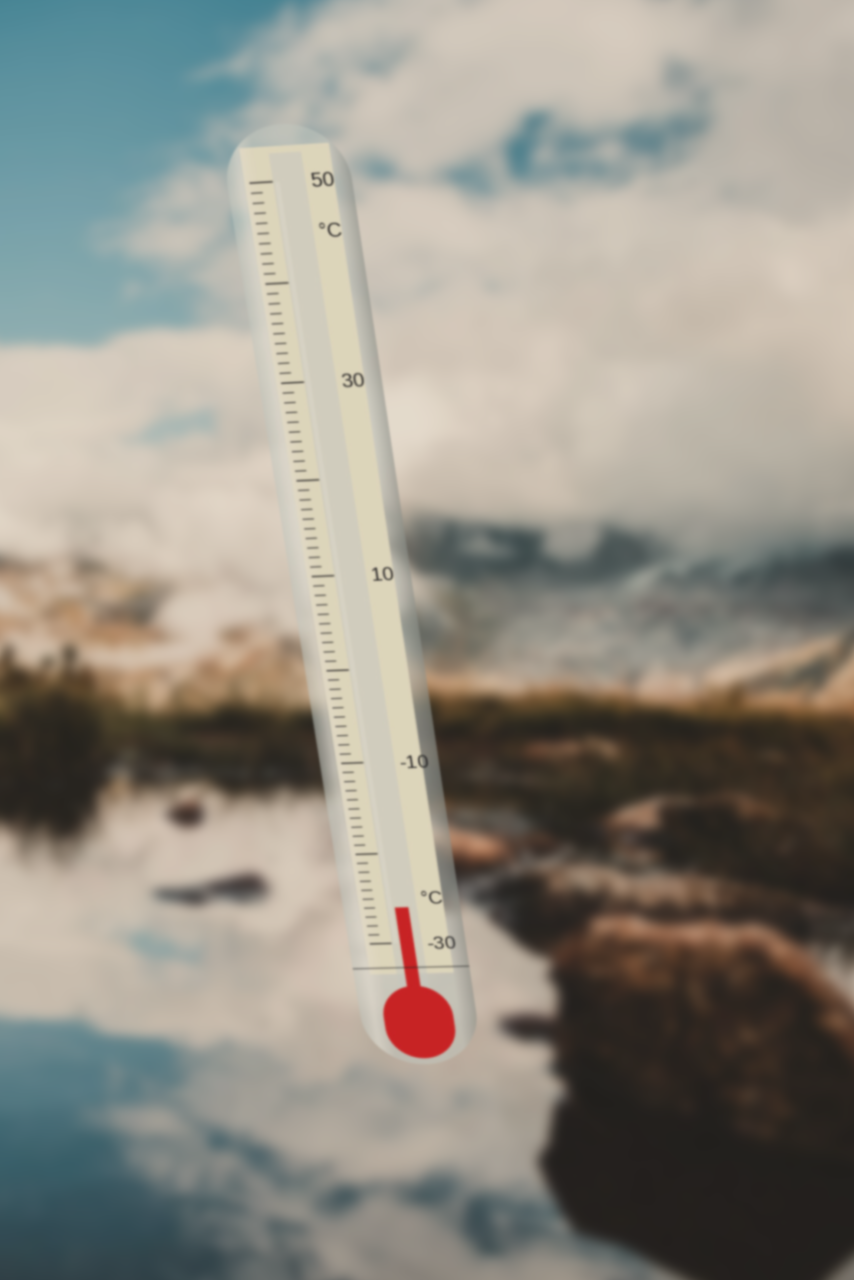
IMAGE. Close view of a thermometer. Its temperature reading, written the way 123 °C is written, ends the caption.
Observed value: -26 °C
